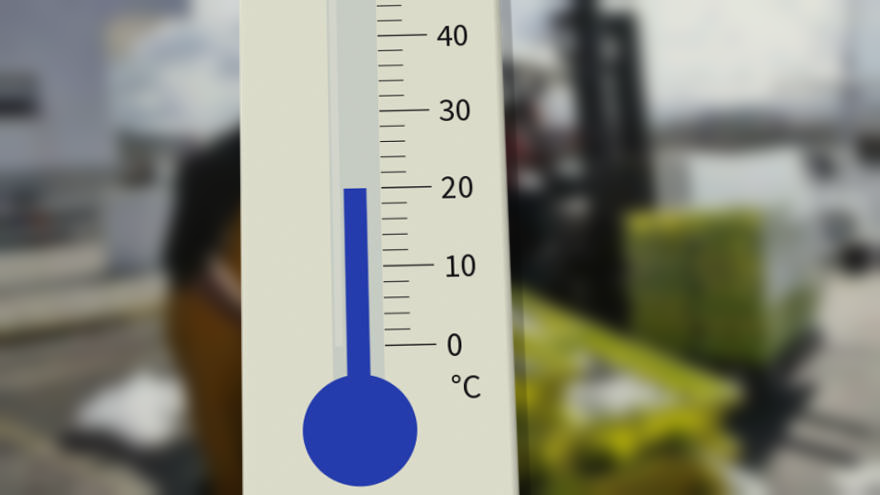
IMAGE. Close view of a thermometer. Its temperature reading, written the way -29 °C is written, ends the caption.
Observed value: 20 °C
